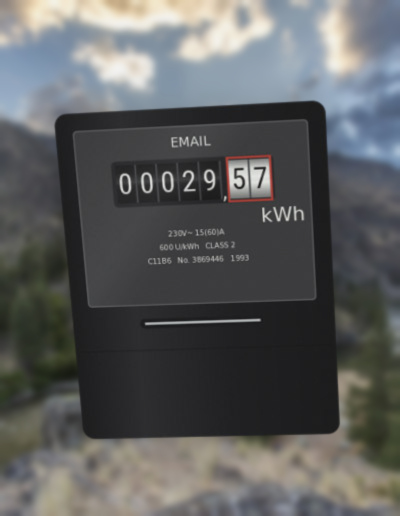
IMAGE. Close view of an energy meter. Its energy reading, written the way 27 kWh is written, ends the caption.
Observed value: 29.57 kWh
